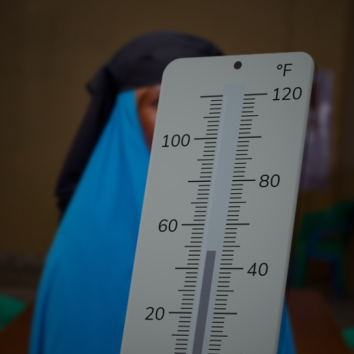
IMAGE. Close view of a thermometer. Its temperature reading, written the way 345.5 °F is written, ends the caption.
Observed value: 48 °F
